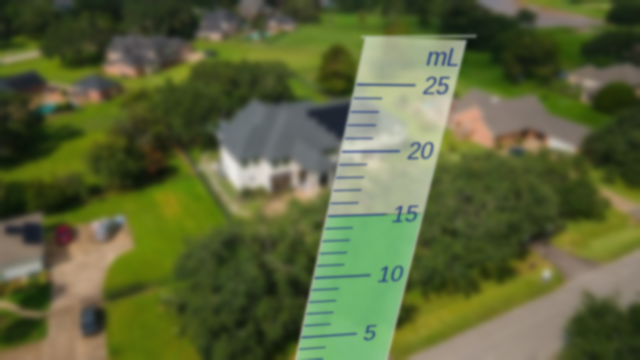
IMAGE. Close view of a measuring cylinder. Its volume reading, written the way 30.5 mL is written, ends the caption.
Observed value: 15 mL
